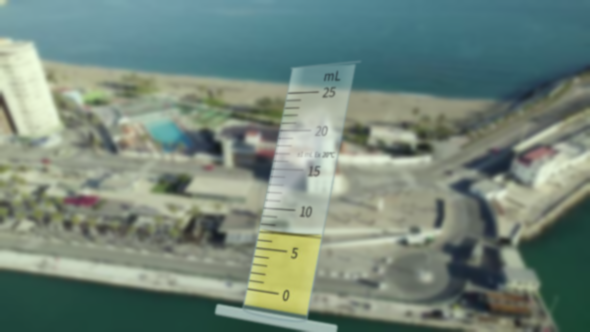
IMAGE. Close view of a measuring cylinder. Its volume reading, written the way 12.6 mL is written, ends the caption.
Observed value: 7 mL
